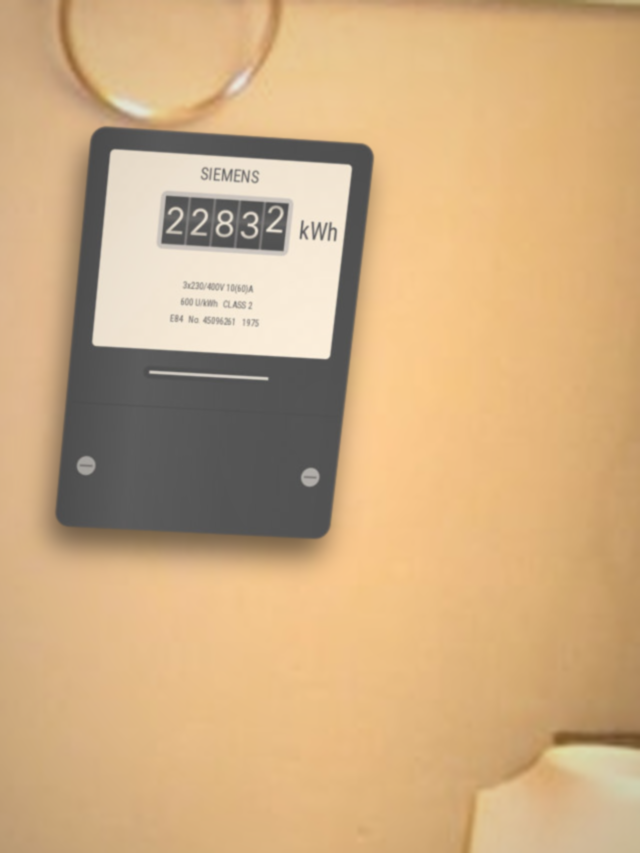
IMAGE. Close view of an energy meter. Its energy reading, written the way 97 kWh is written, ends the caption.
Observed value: 22832 kWh
